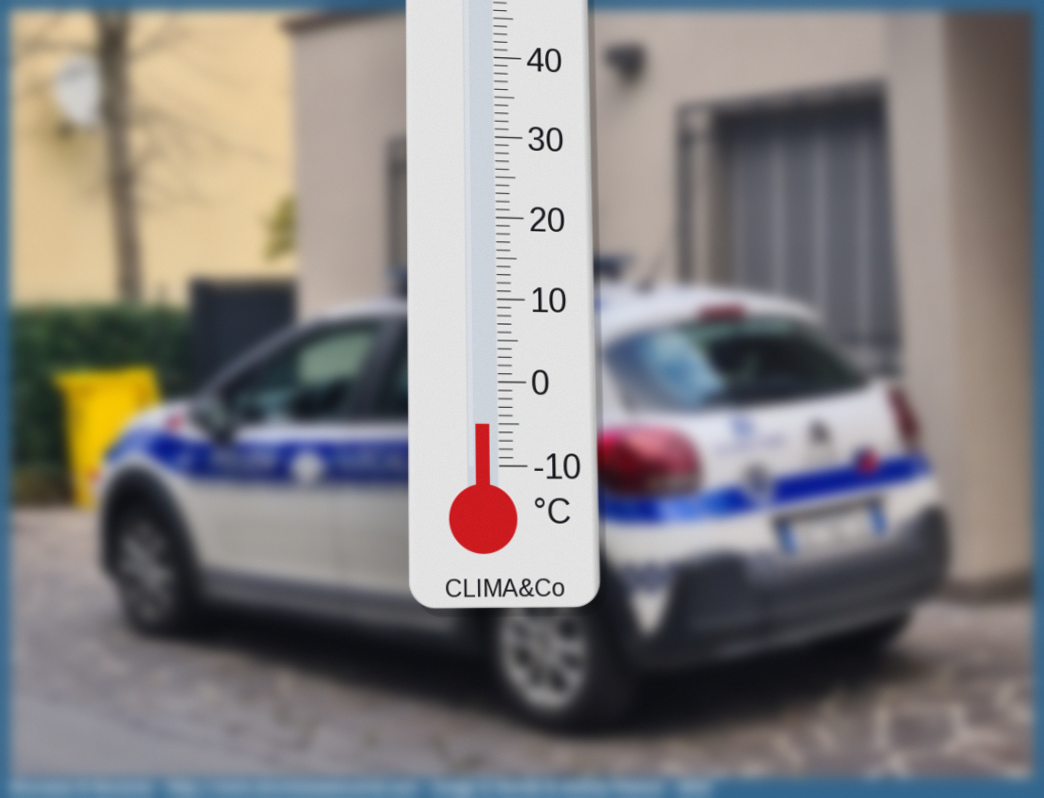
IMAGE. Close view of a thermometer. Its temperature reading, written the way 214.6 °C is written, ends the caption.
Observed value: -5 °C
